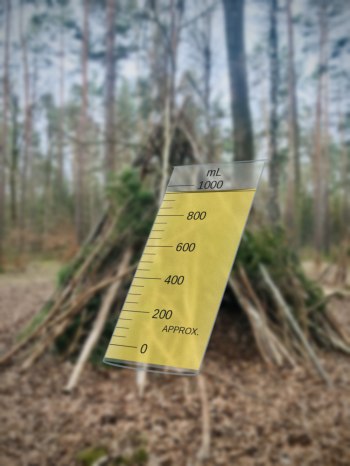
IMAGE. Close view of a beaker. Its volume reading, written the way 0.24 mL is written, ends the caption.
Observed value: 950 mL
